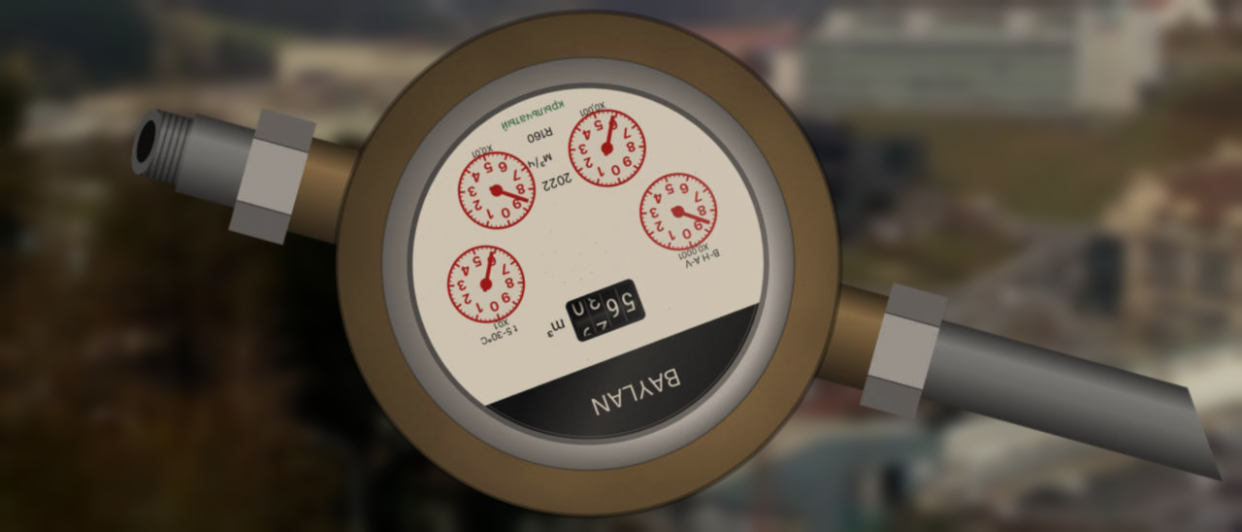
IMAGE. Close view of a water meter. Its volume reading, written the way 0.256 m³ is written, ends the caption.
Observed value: 5629.5858 m³
